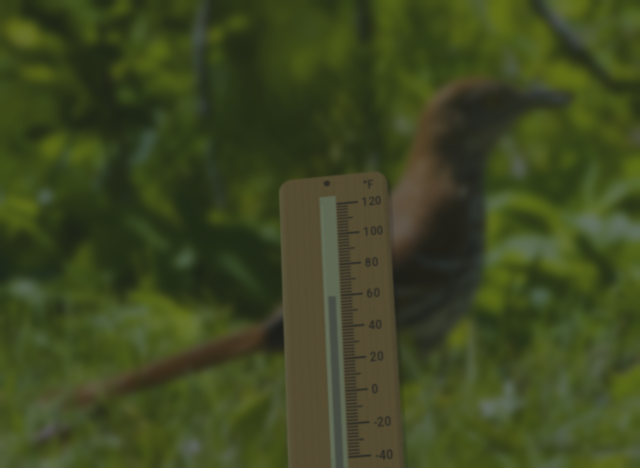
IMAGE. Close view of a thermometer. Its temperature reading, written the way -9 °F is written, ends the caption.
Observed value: 60 °F
